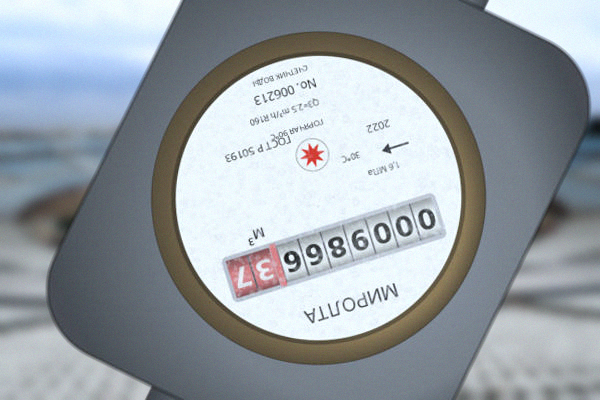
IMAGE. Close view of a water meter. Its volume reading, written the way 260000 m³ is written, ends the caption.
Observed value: 9866.37 m³
